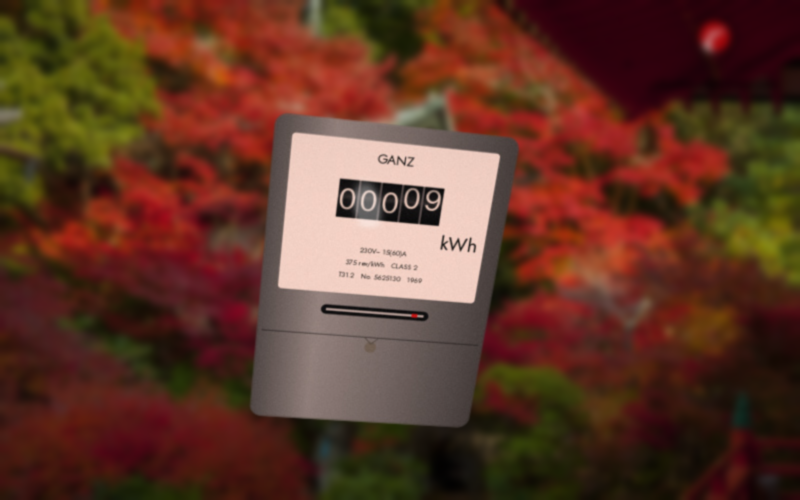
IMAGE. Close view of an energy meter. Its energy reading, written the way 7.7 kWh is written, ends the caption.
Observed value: 9 kWh
